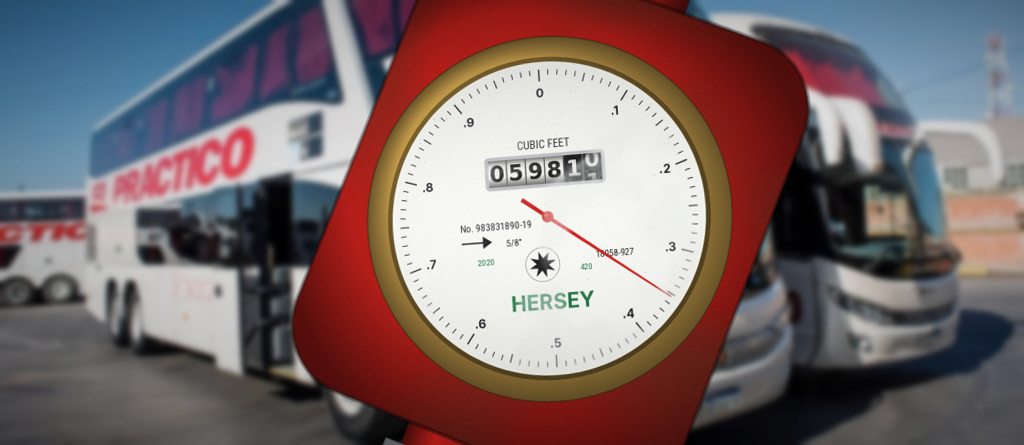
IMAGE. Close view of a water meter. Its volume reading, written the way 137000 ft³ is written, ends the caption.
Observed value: 59810.35 ft³
